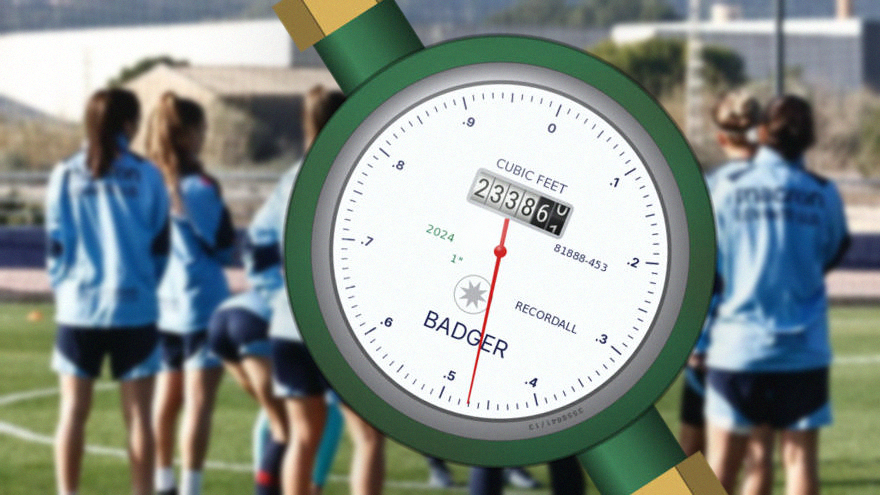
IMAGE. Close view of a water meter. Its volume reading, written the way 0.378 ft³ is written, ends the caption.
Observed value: 233860.47 ft³
